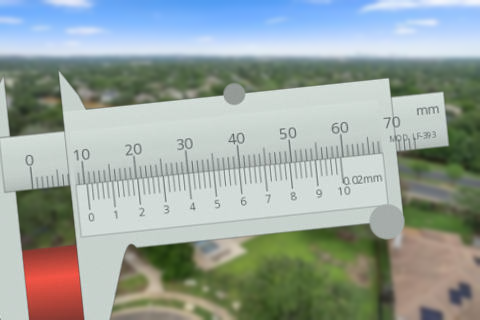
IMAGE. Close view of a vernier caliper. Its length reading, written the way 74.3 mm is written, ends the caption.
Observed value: 10.5 mm
